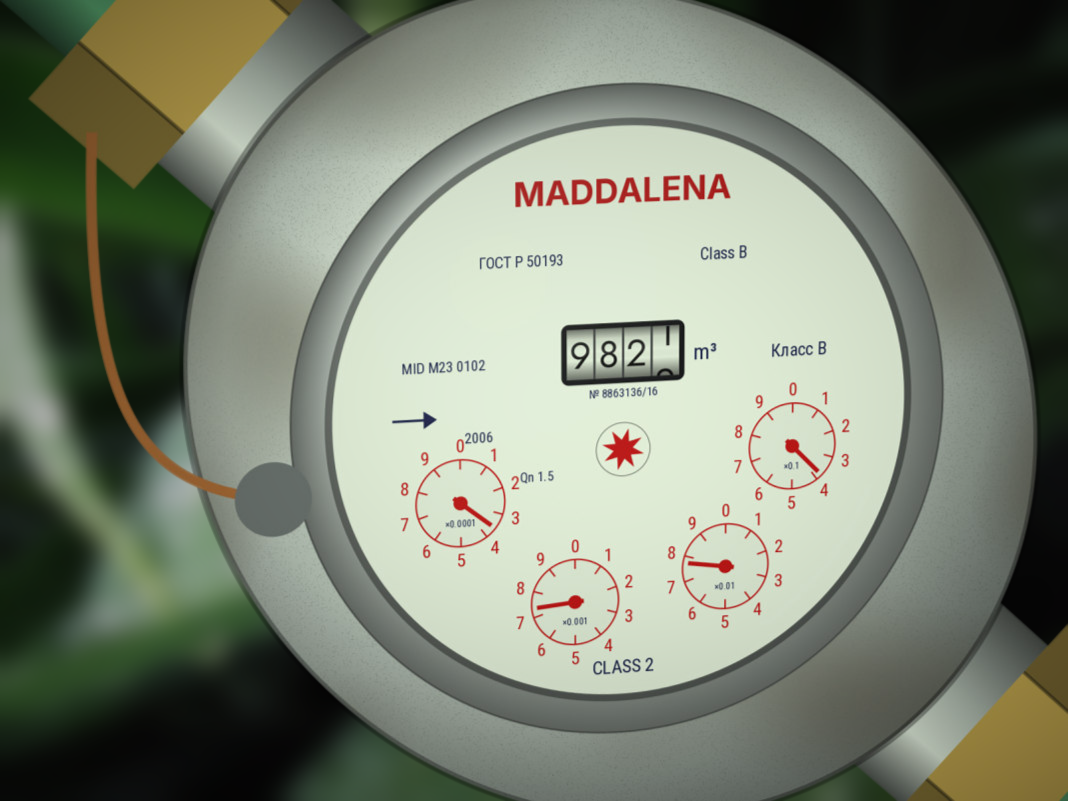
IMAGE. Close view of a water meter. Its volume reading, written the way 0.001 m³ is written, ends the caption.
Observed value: 9821.3773 m³
